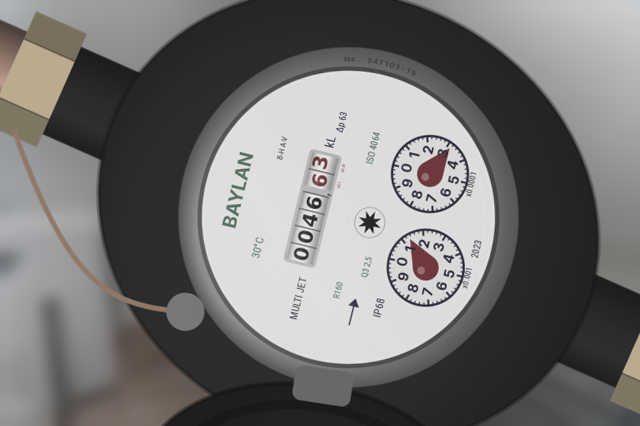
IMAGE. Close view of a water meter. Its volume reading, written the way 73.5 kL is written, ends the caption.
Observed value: 46.6313 kL
